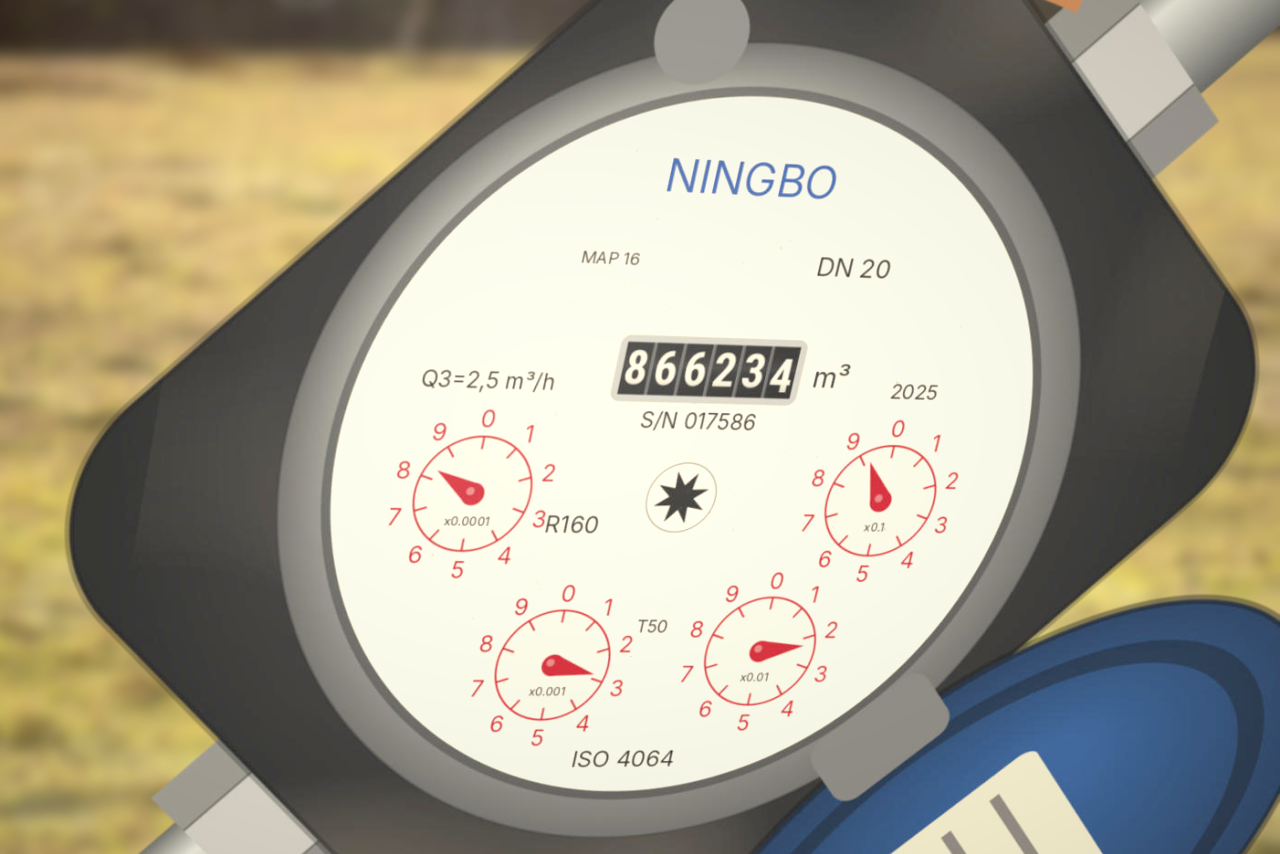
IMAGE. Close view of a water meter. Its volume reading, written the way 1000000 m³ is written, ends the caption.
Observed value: 866233.9228 m³
